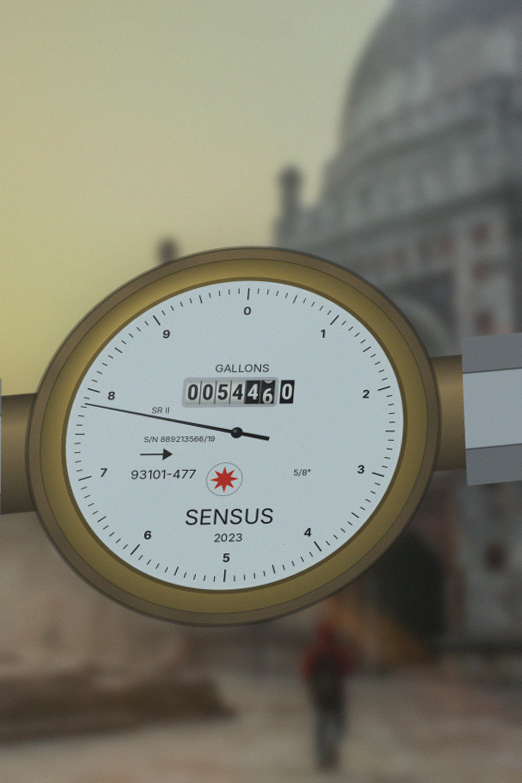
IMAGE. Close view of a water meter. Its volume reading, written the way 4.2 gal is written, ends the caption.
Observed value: 54457.8 gal
